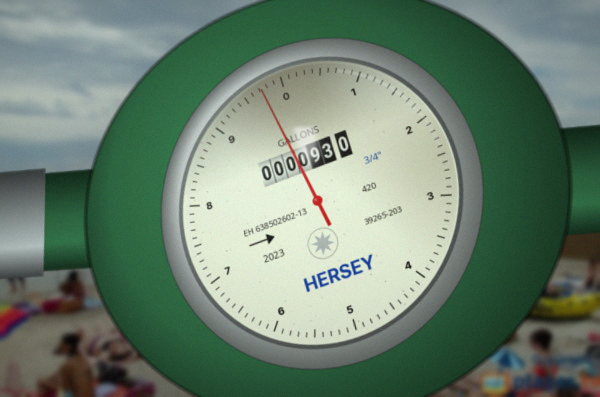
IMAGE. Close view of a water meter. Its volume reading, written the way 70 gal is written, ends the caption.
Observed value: 929.7 gal
